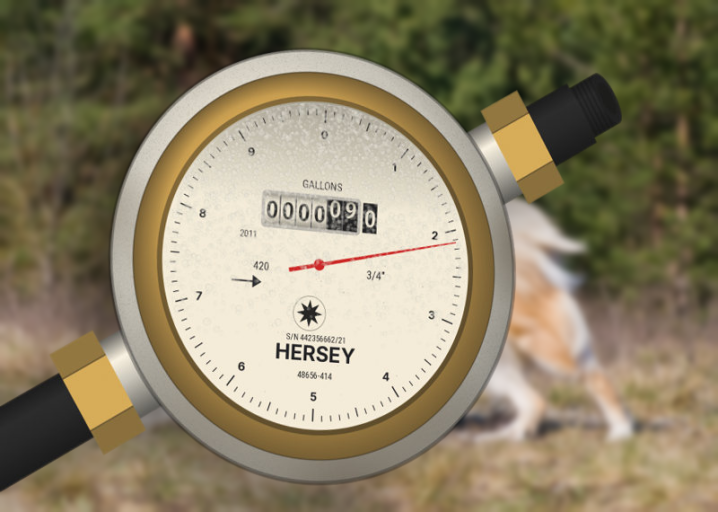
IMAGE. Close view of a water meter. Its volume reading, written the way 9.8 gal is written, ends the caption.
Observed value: 92.1 gal
